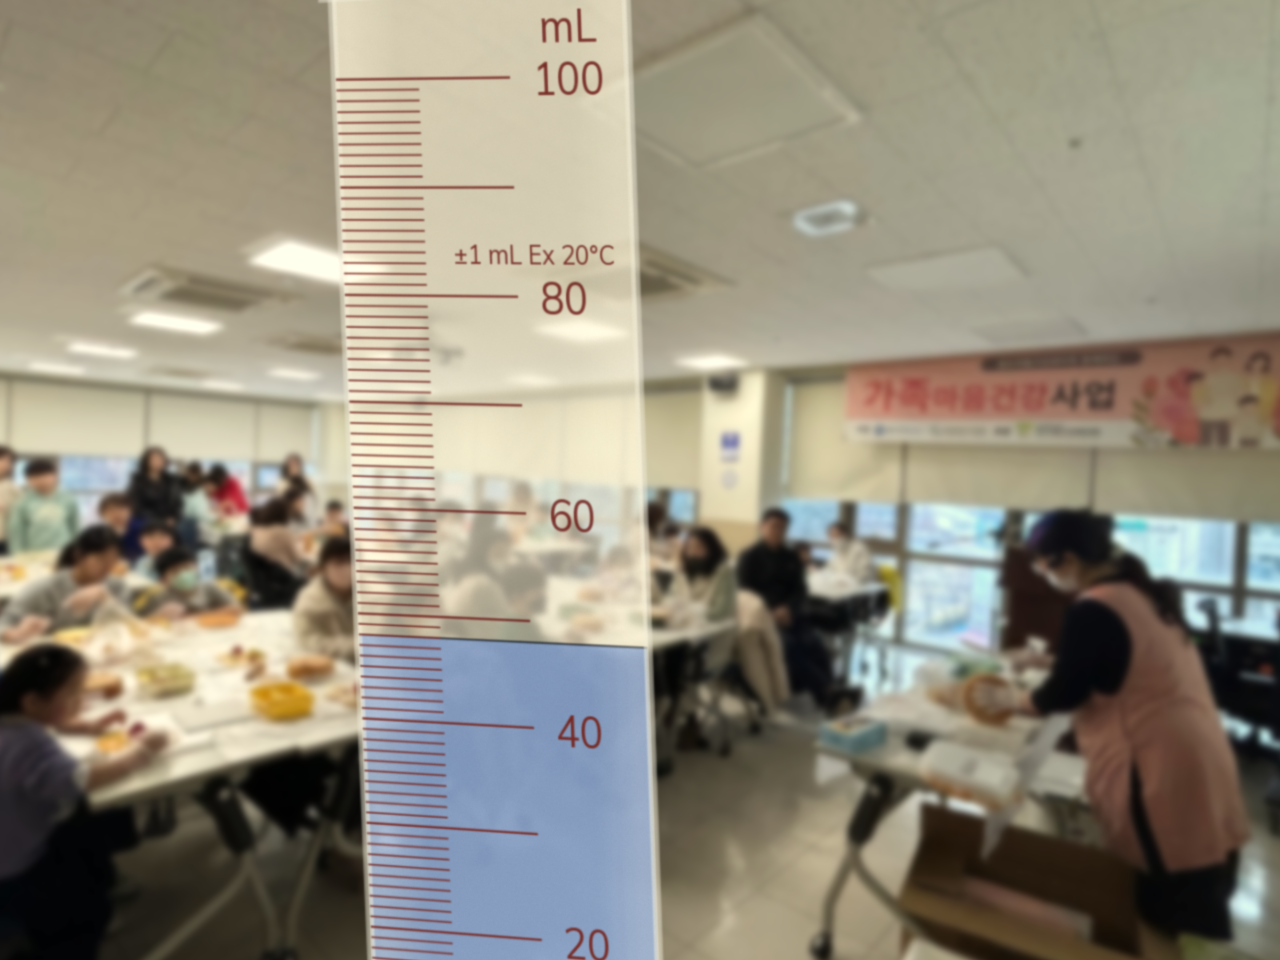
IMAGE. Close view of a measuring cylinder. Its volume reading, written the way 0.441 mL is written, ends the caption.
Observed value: 48 mL
